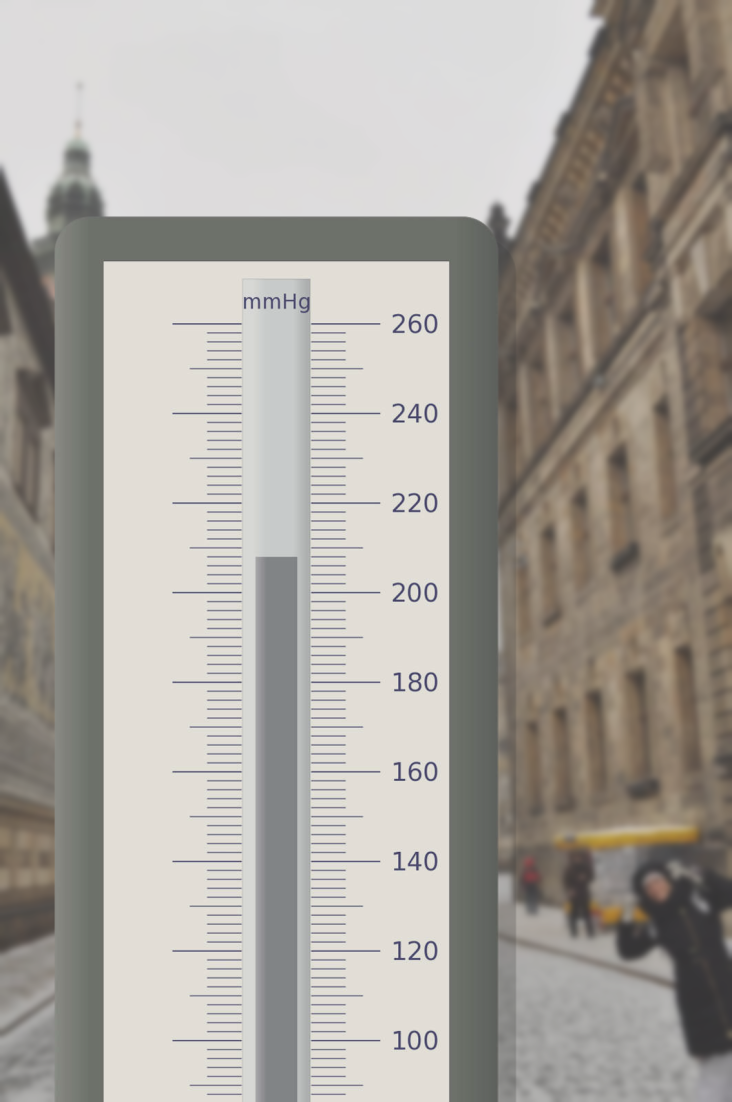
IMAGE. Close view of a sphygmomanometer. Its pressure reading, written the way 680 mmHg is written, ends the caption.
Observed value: 208 mmHg
